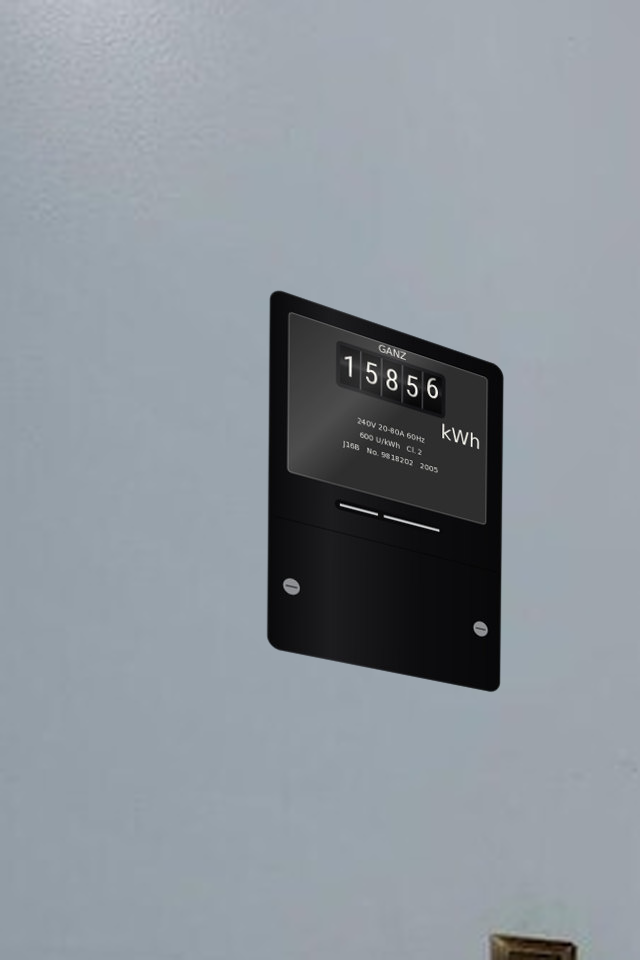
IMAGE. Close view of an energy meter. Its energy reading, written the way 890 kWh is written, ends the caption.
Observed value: 15856 kWh
